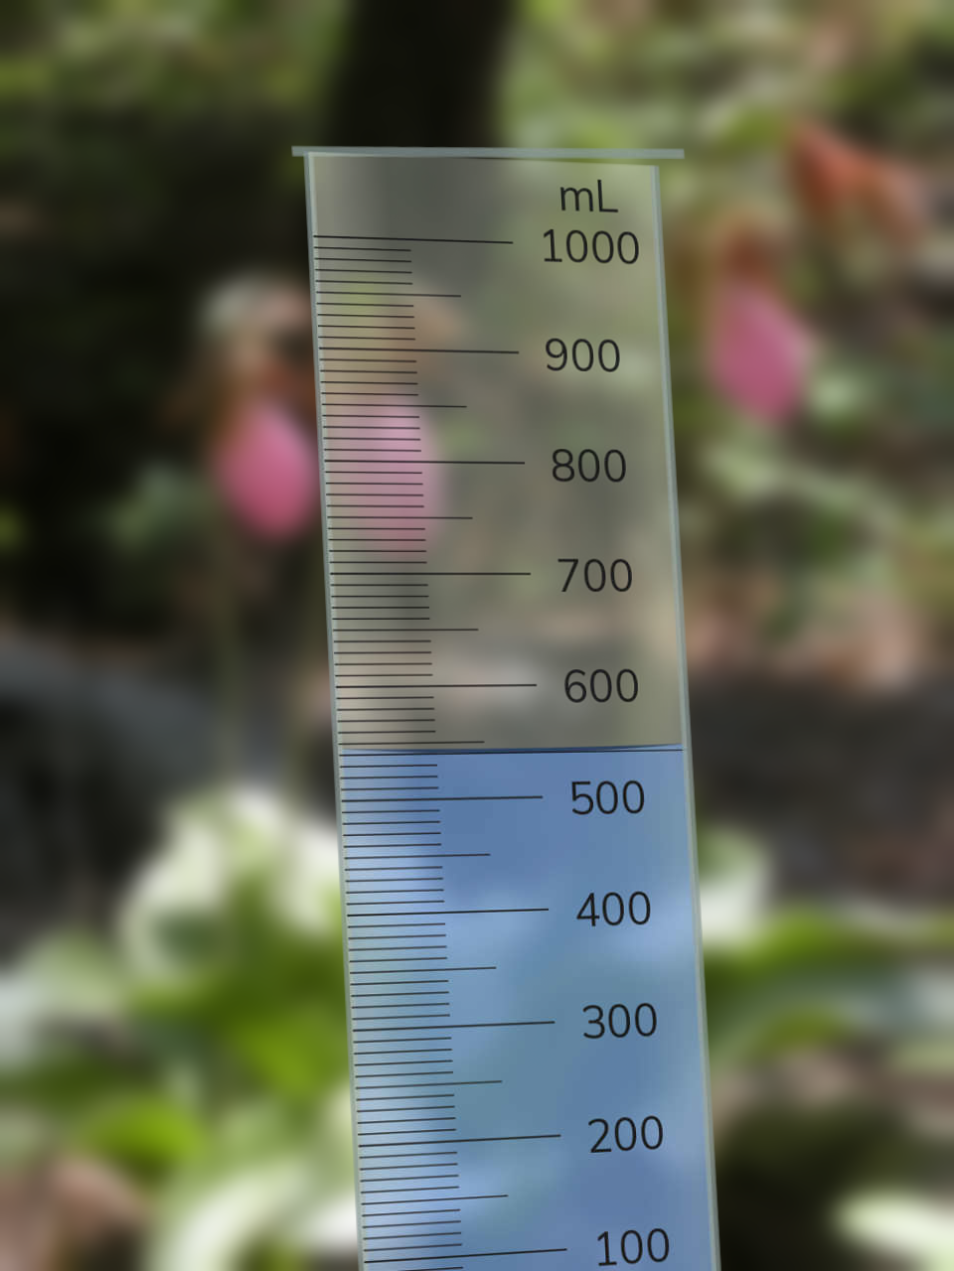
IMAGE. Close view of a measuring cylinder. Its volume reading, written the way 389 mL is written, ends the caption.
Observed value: 540 mL
